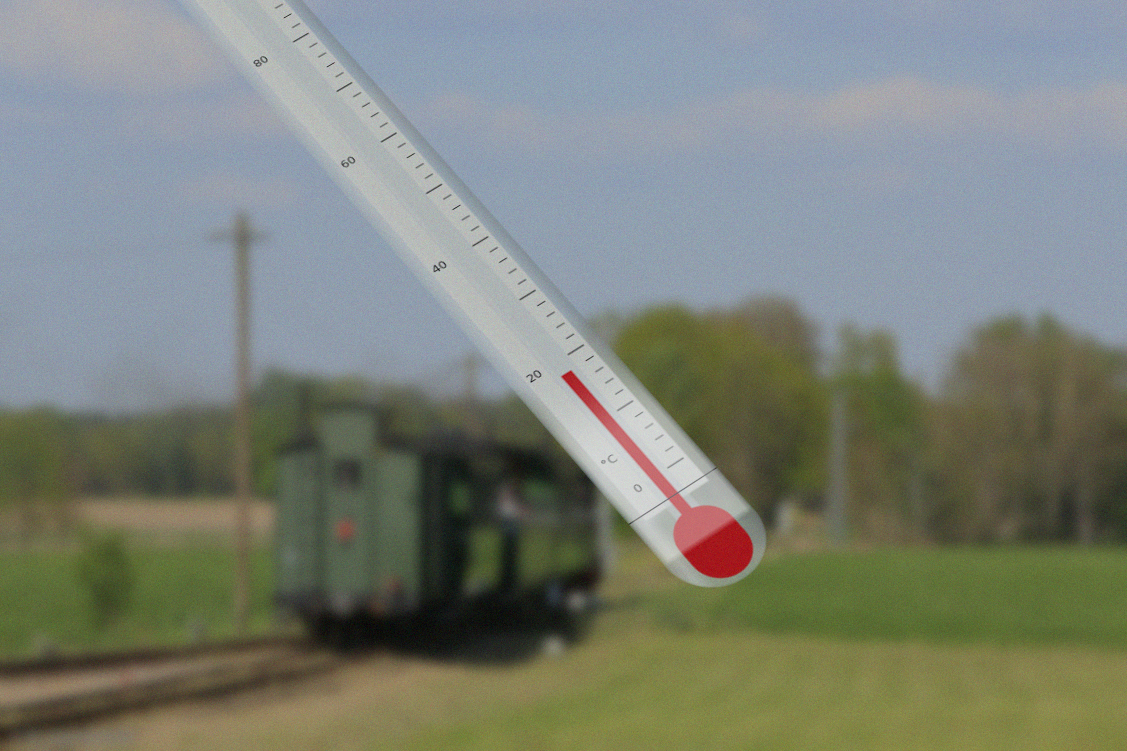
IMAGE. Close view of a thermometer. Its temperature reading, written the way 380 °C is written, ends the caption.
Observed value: 18 °C
